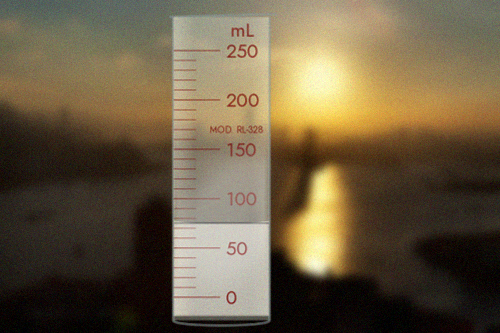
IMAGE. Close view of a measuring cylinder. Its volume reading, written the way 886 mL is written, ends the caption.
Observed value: 75 mL
